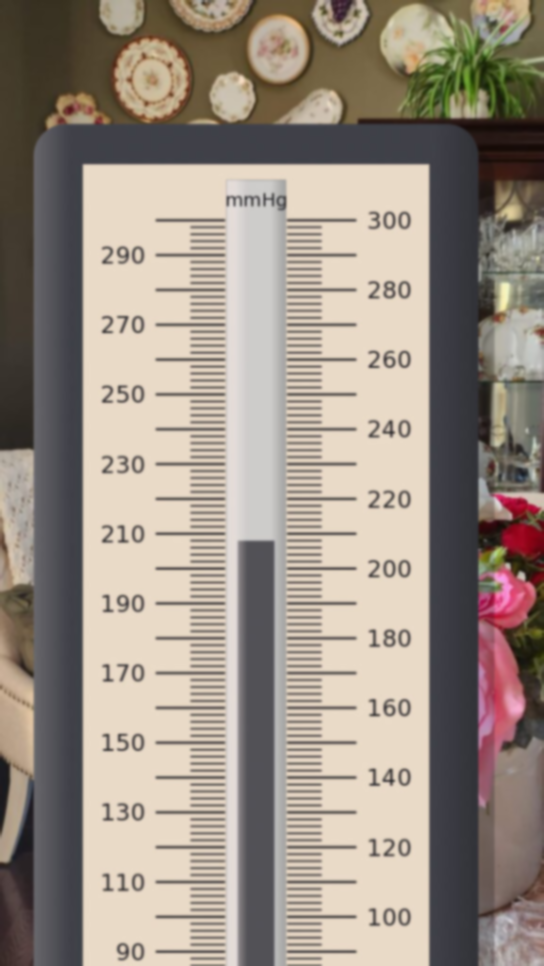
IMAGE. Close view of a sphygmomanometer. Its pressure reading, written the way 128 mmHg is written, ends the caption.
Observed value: 208 mmHg
